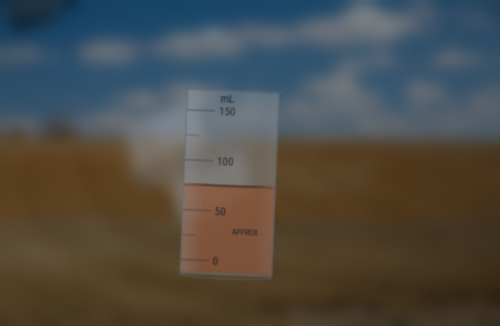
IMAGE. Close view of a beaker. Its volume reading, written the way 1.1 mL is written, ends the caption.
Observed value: 75 mL
